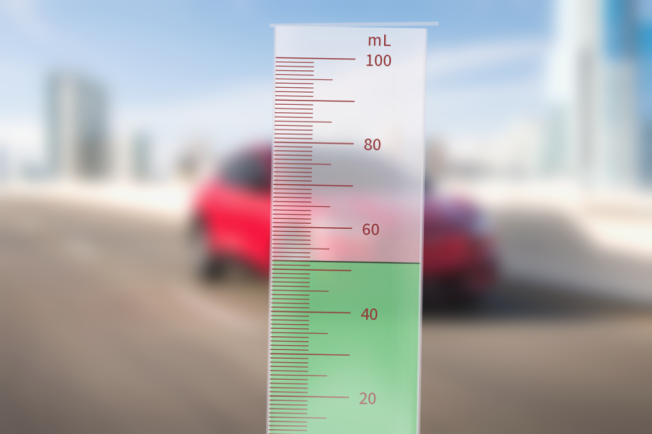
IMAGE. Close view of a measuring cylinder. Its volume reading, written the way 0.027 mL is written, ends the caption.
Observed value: 52 mL
